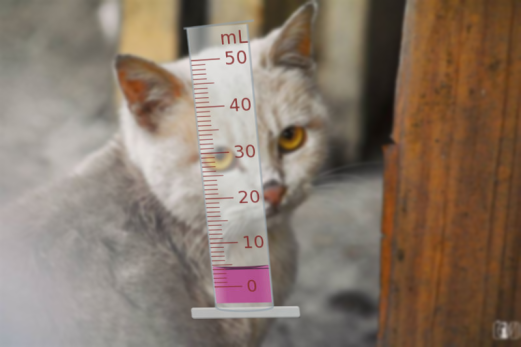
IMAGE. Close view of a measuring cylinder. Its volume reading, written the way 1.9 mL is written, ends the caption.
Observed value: 4 mL
